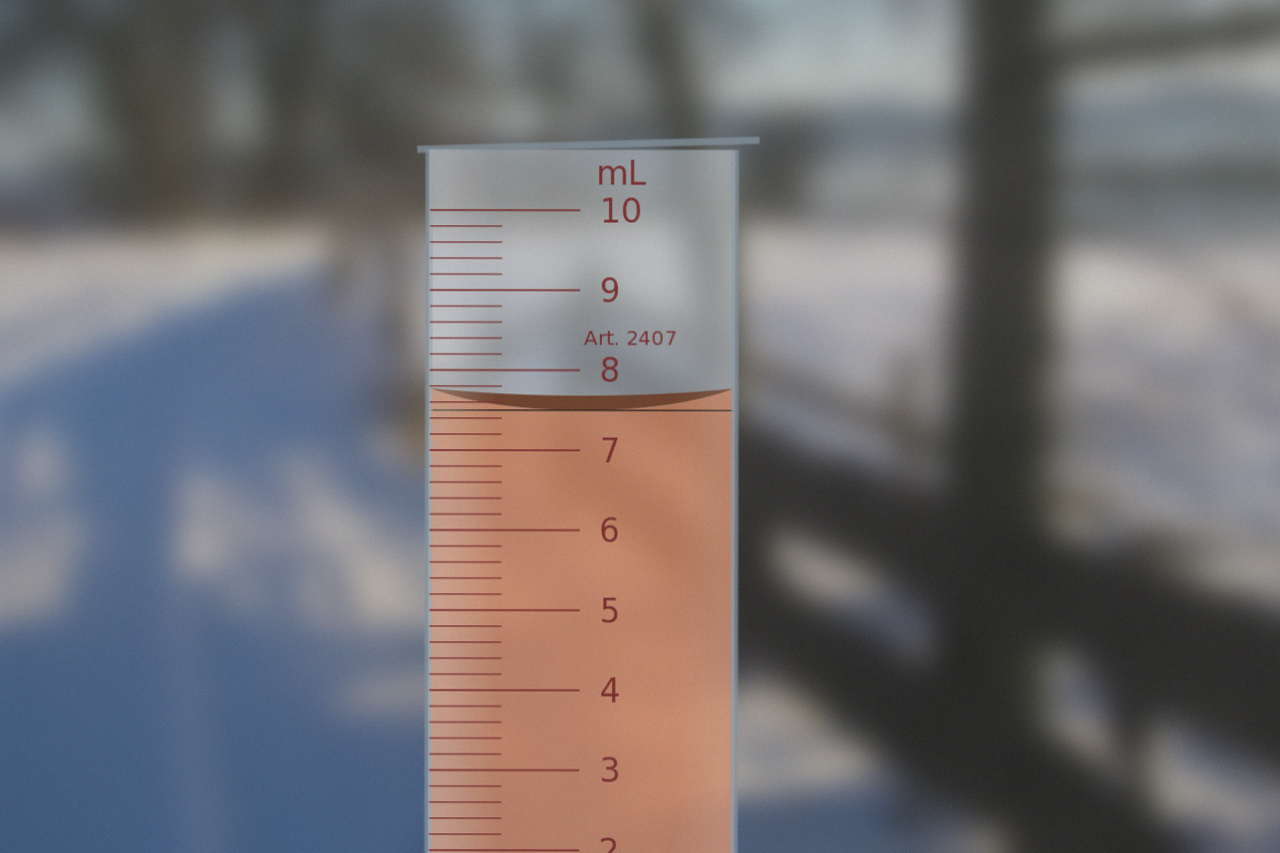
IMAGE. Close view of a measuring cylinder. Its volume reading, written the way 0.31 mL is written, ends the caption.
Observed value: 7.5 mL
